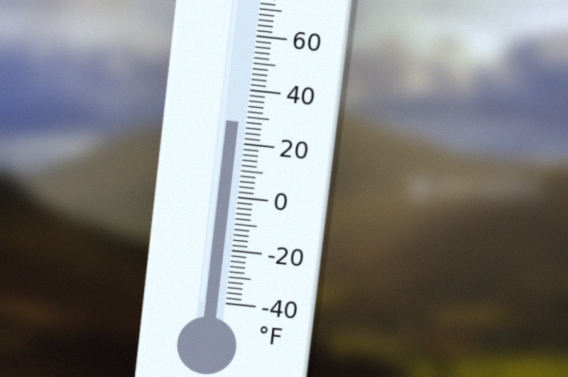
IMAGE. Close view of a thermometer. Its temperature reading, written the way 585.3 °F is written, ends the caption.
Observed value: 28 °F
